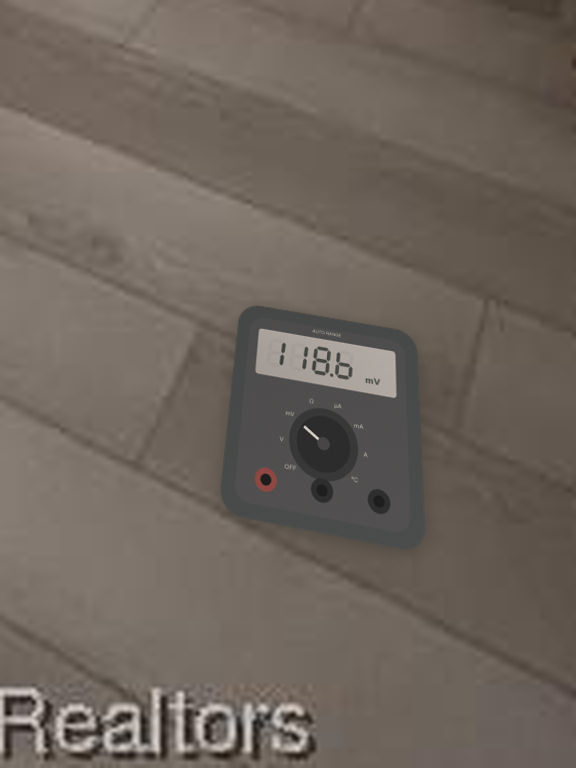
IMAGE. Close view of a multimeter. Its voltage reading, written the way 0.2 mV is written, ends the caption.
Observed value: 118.6 mV
